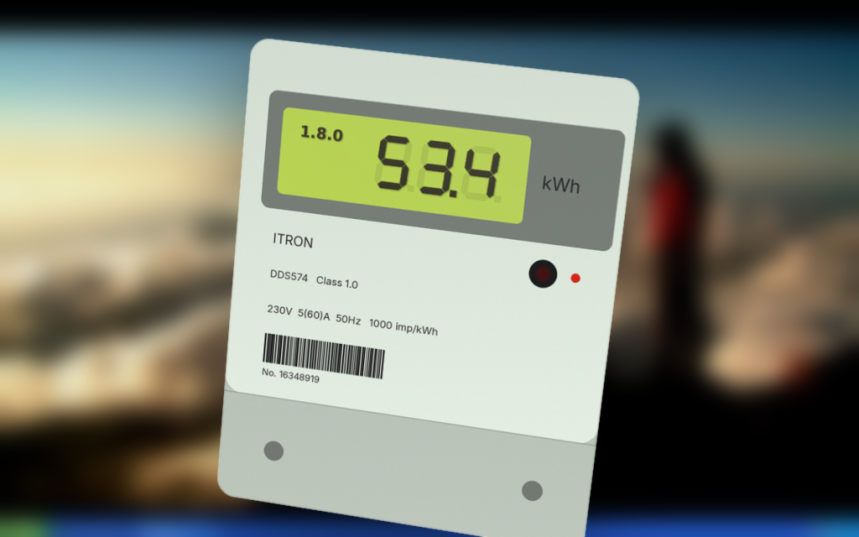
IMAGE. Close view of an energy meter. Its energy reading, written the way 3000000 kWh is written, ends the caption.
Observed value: 53.4 kWh
